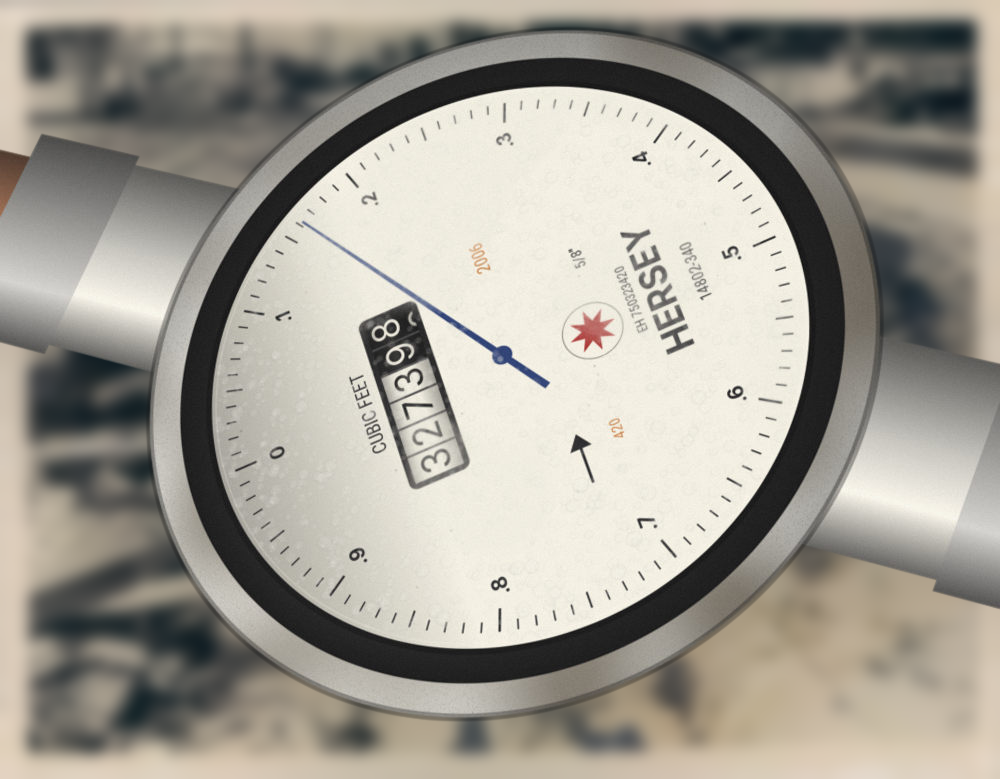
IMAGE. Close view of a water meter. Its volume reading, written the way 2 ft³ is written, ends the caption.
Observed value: 327398.16 ft³
